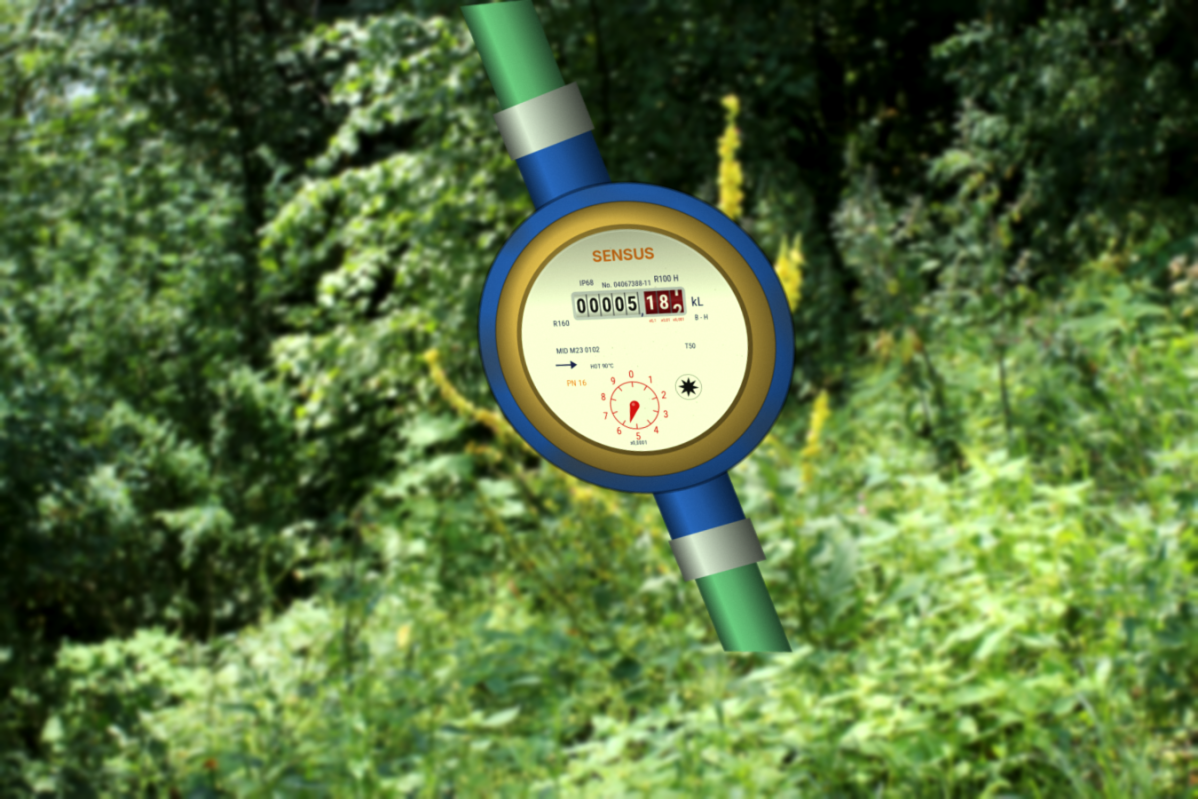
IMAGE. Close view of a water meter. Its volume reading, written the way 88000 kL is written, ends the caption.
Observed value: 5.1815 kL
